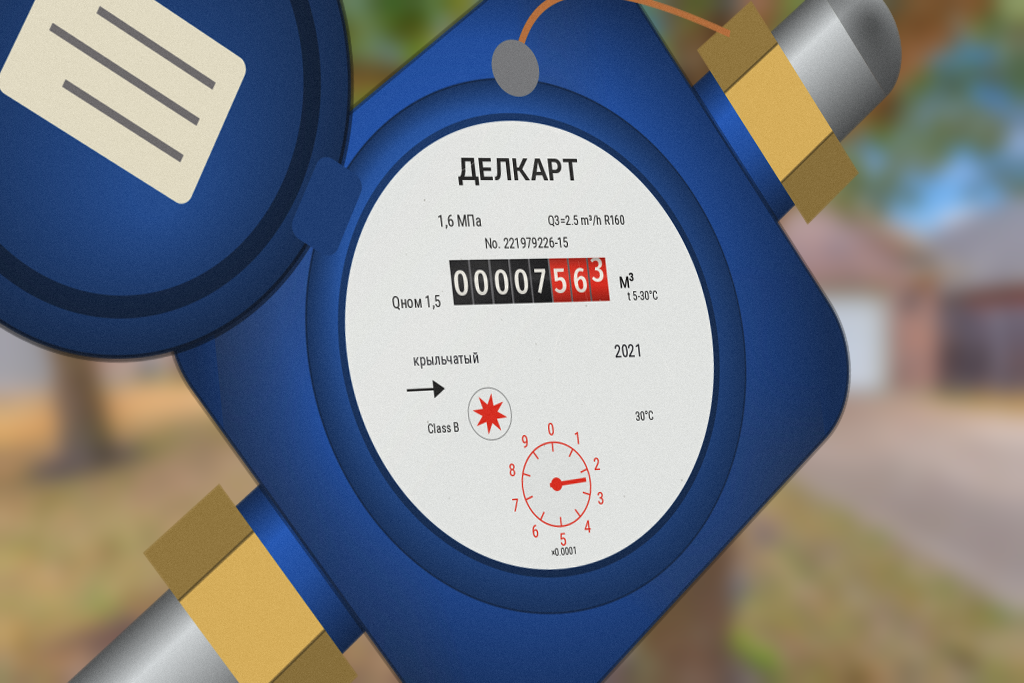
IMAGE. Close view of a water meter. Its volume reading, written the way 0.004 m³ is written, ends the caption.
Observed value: 7.5632 m³
